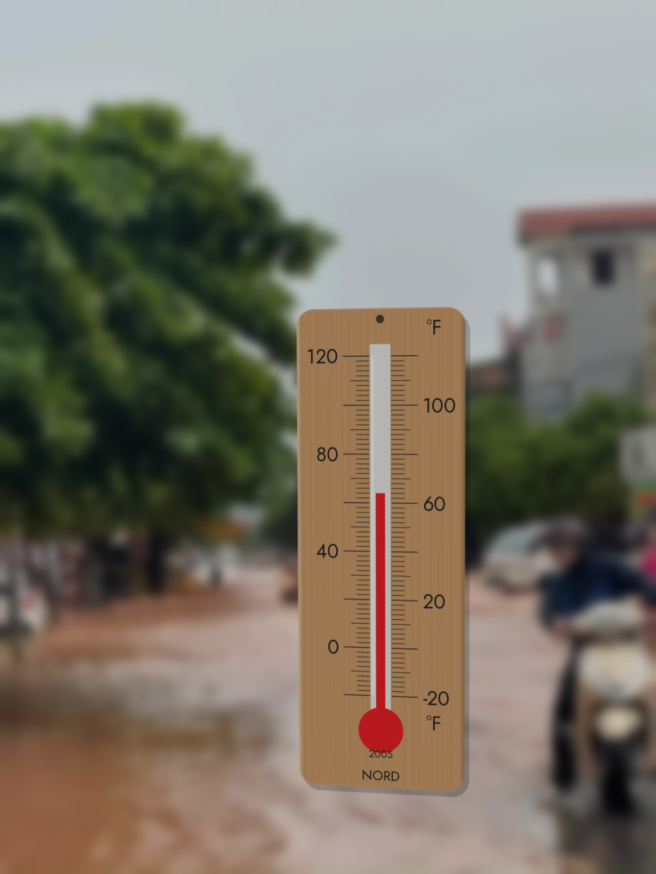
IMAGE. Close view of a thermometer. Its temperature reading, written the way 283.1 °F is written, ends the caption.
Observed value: 64 °F
